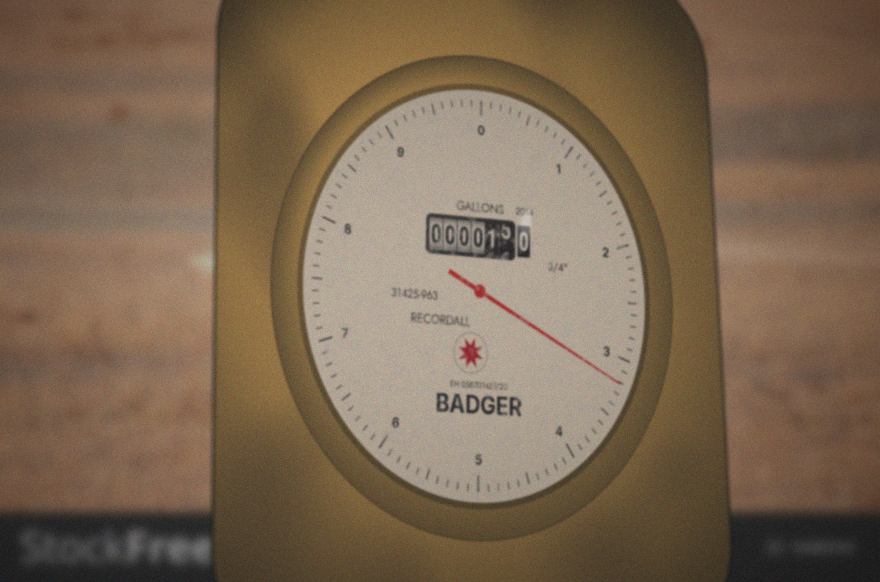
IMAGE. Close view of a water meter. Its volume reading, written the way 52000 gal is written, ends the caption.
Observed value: 153.2 gal
